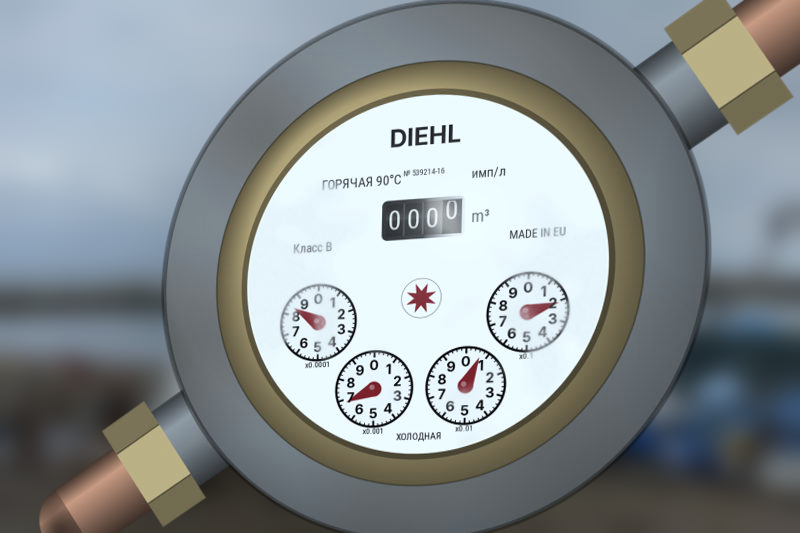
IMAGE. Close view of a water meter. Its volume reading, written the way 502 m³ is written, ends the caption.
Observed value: 0.2068 m³
